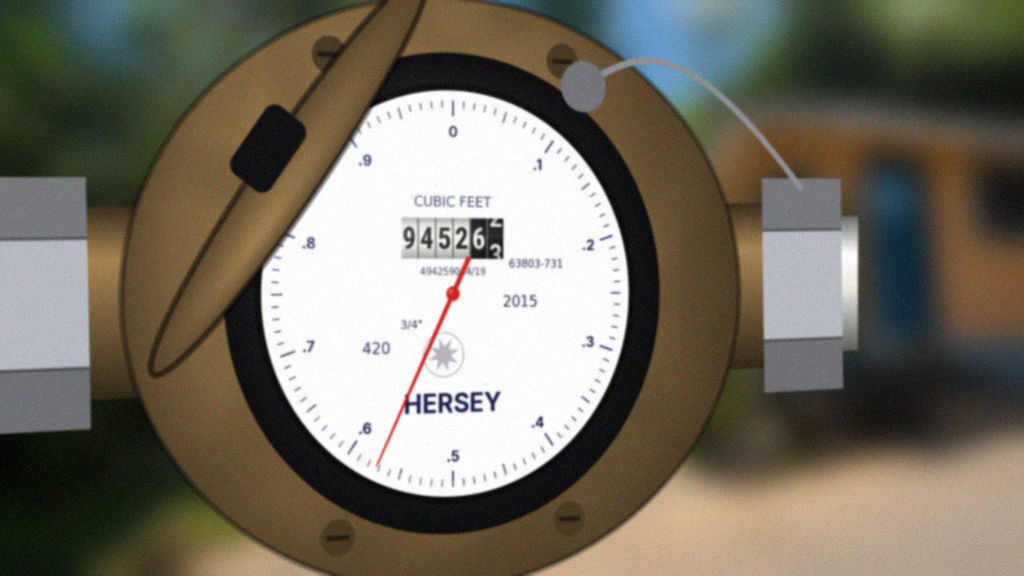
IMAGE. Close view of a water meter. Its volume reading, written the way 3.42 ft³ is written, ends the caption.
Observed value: 945262.57 ft³
